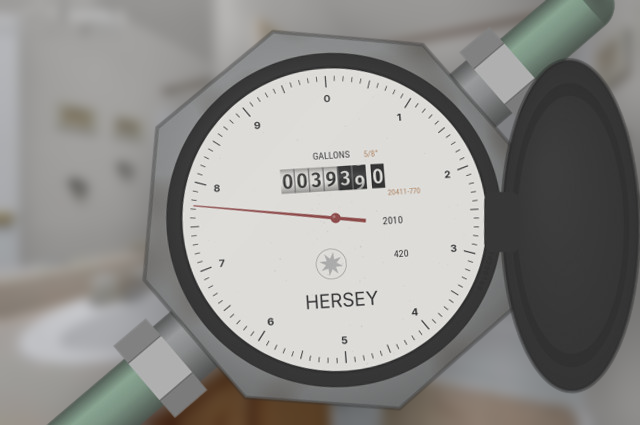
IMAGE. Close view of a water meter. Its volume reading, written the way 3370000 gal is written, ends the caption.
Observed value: 39387.7 gal
